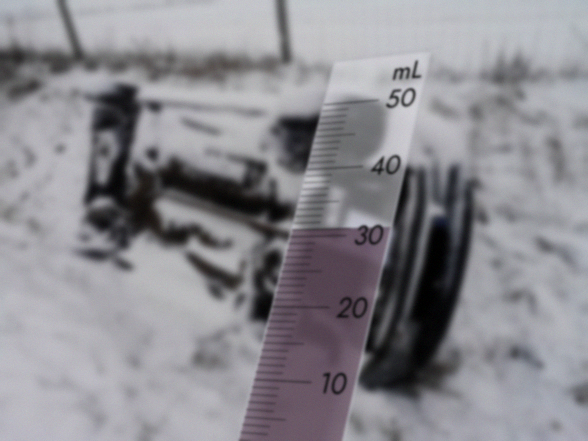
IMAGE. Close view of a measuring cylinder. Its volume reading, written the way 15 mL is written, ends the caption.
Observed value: 31 mL
